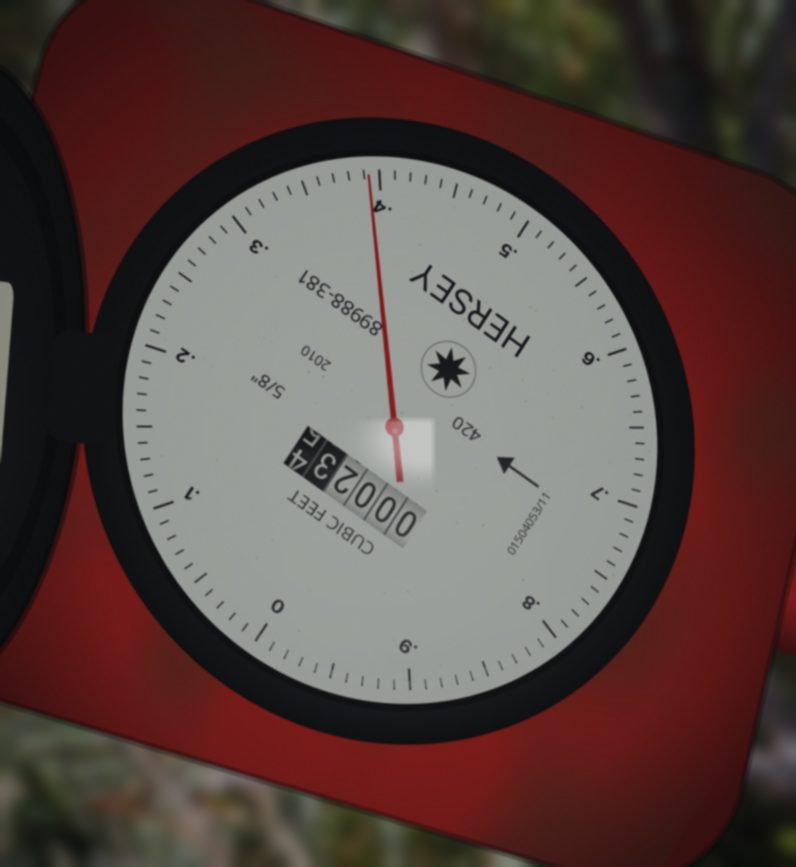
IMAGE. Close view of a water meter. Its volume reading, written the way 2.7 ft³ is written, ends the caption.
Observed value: 234.39 ft³
